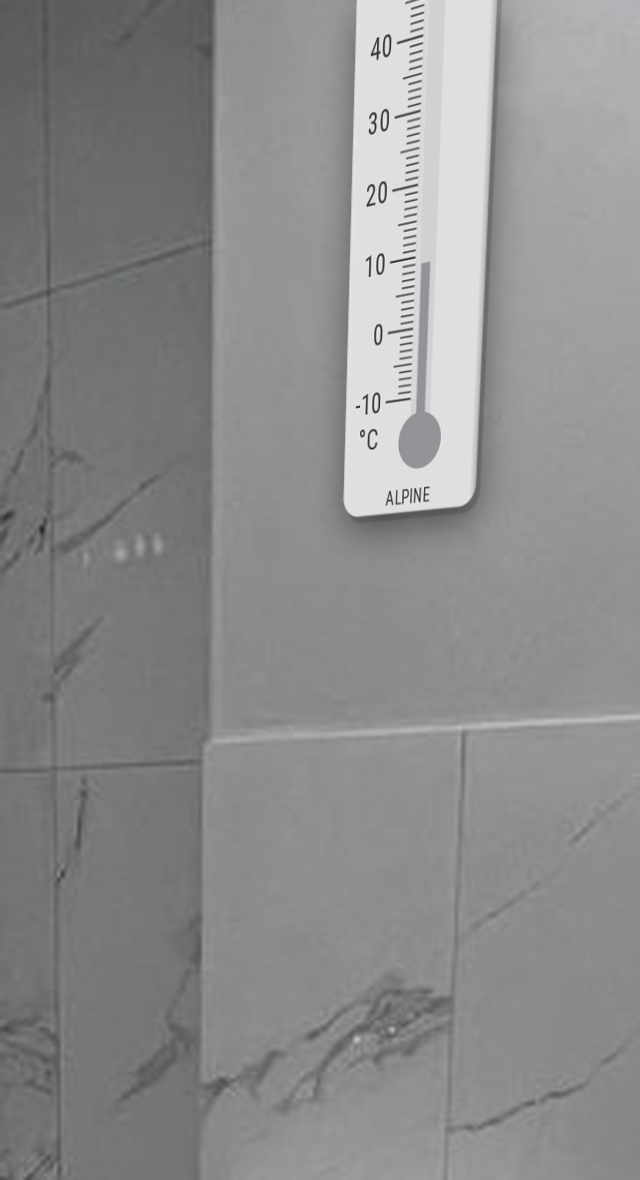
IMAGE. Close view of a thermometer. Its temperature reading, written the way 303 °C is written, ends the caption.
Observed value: 9 °C
